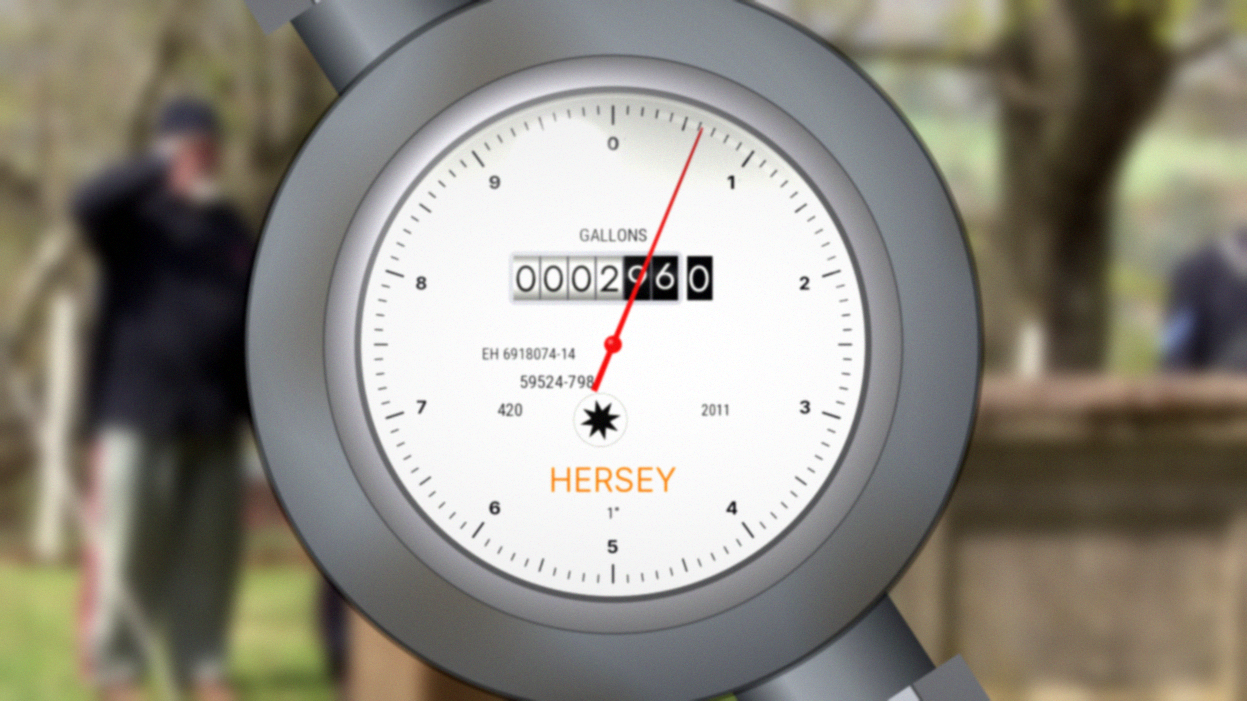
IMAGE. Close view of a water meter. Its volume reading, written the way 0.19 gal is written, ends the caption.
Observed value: 2960.6 gal
